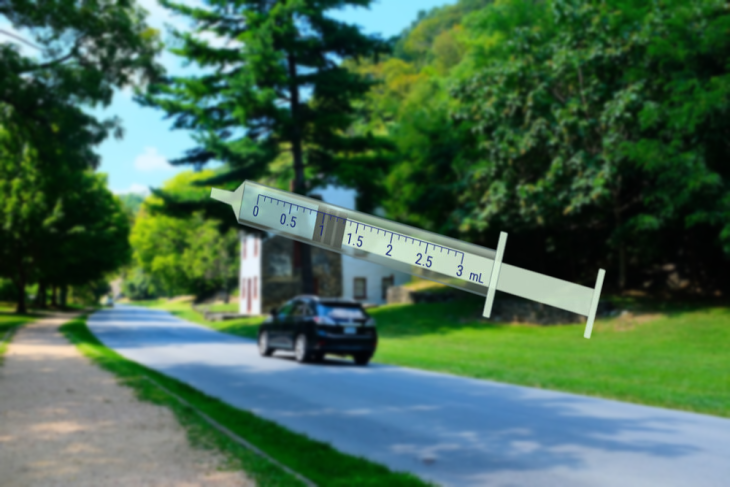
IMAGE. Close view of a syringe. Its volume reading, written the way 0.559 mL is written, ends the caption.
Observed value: 0.9 mL
